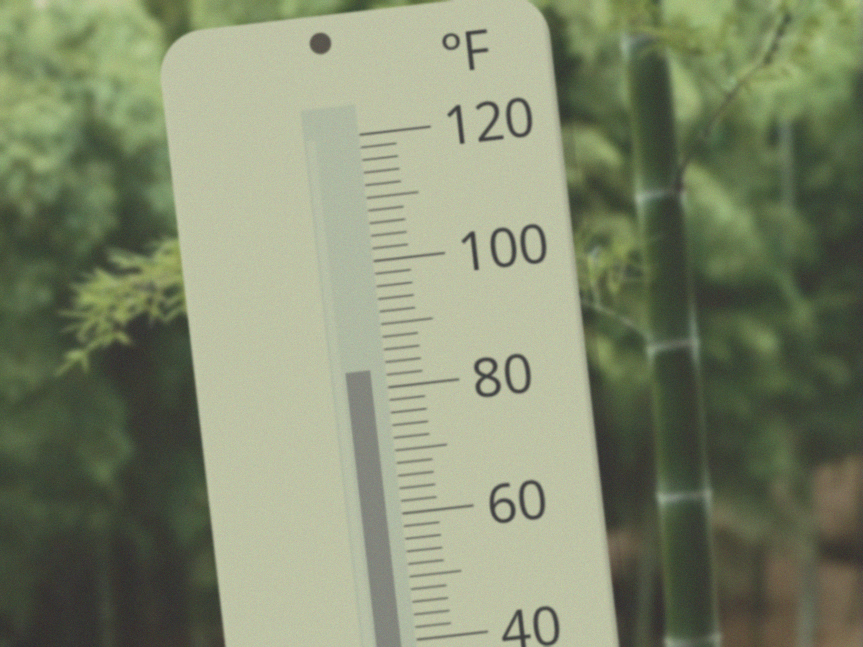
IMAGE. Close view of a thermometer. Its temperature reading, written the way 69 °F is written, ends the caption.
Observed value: 83 °F
